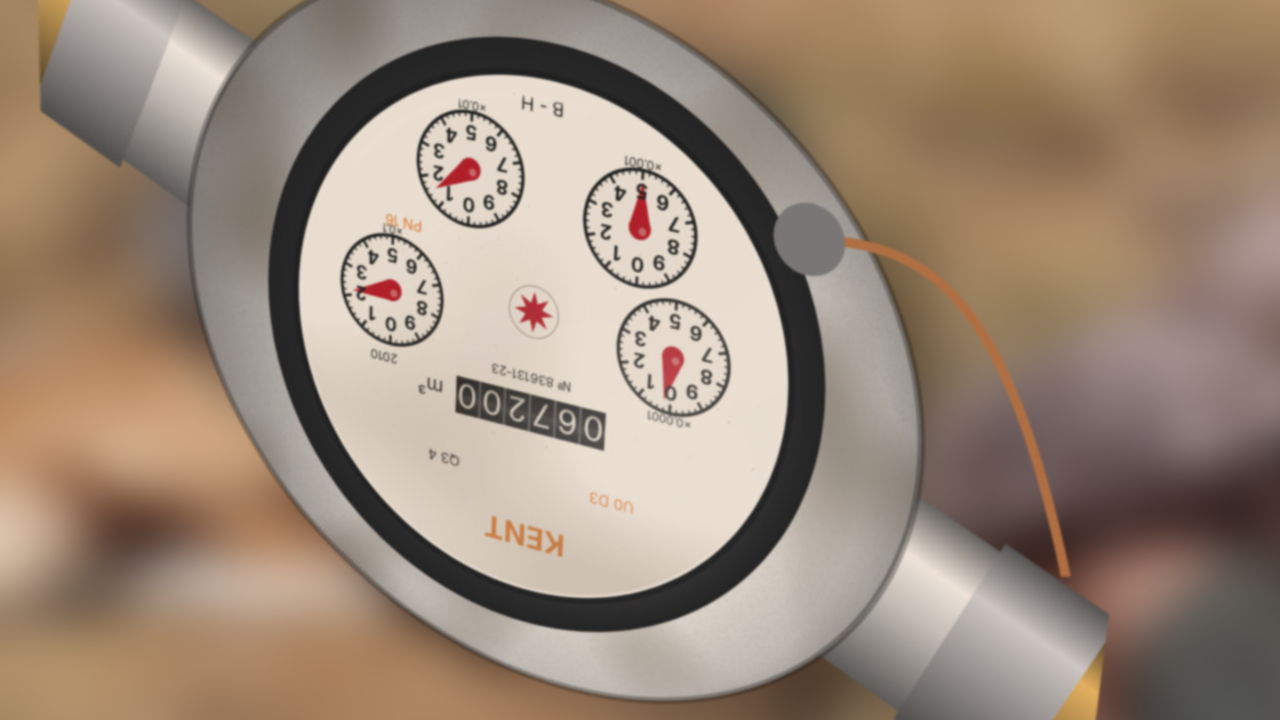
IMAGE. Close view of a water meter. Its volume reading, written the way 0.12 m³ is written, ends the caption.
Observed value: 67200.2150 m³
